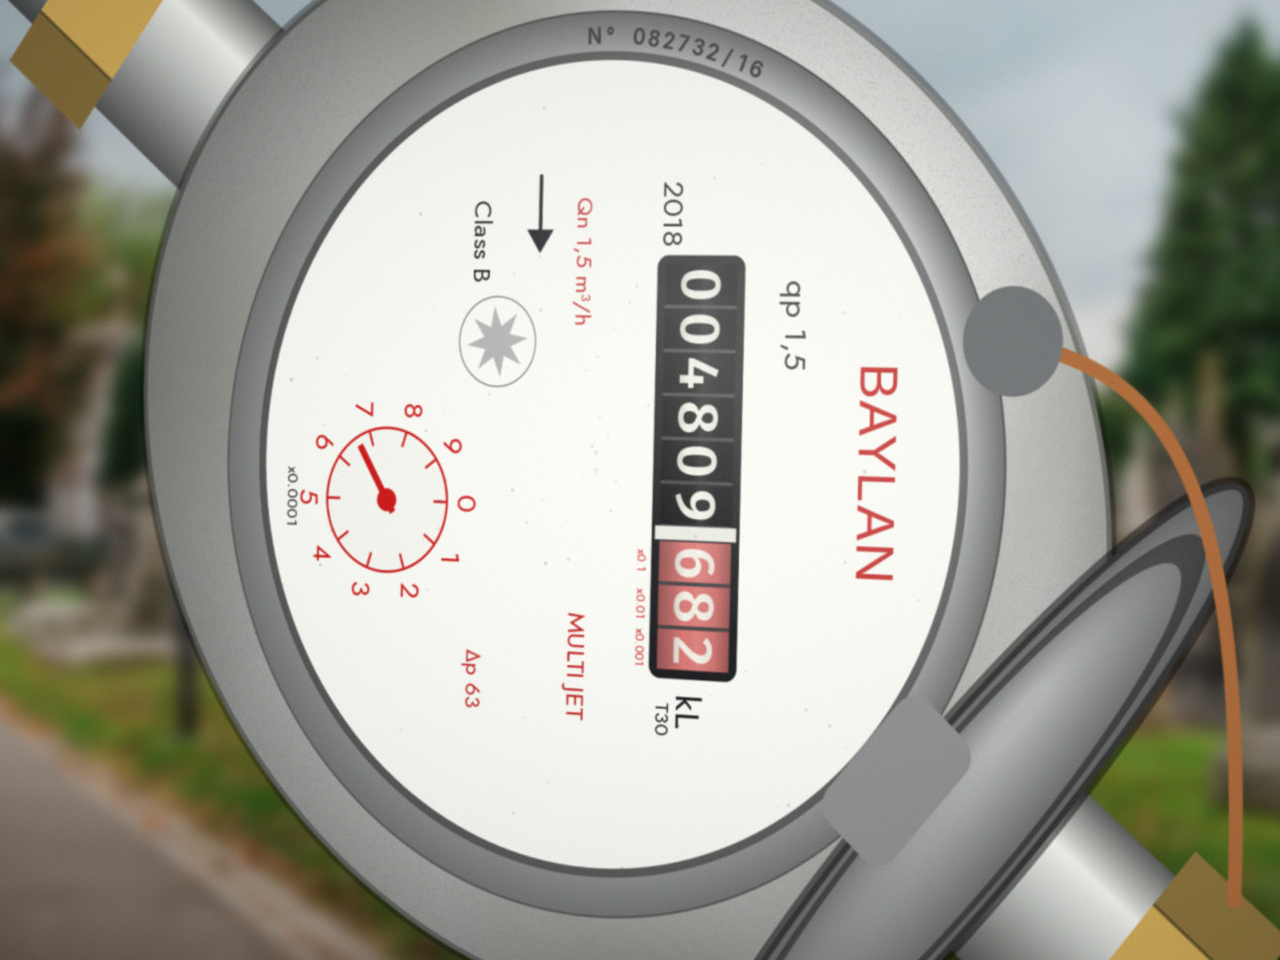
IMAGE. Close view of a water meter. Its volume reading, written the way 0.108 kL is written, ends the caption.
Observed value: 4809.6826 kL
